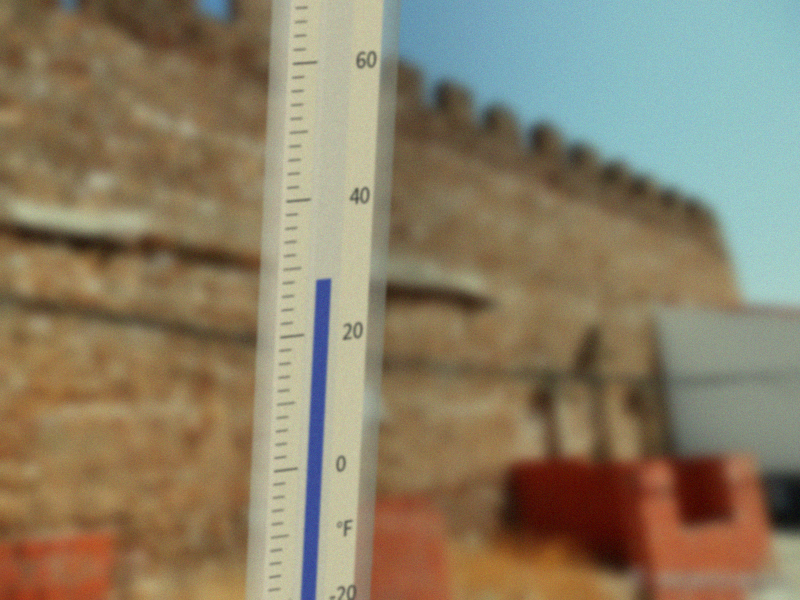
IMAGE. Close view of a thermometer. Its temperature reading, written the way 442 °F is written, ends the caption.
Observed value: 28 °F
